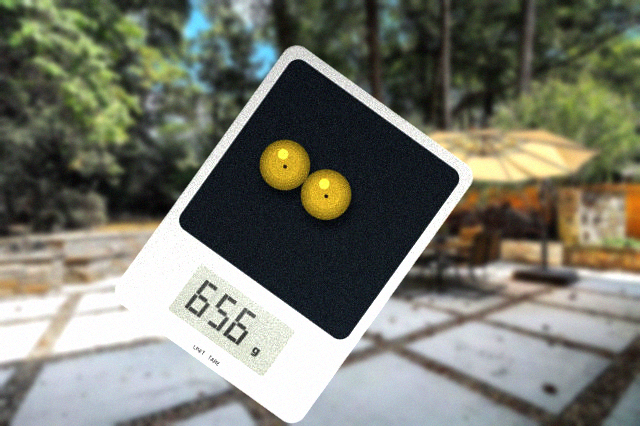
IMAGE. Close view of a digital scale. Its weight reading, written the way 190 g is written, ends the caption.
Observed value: 656 g
